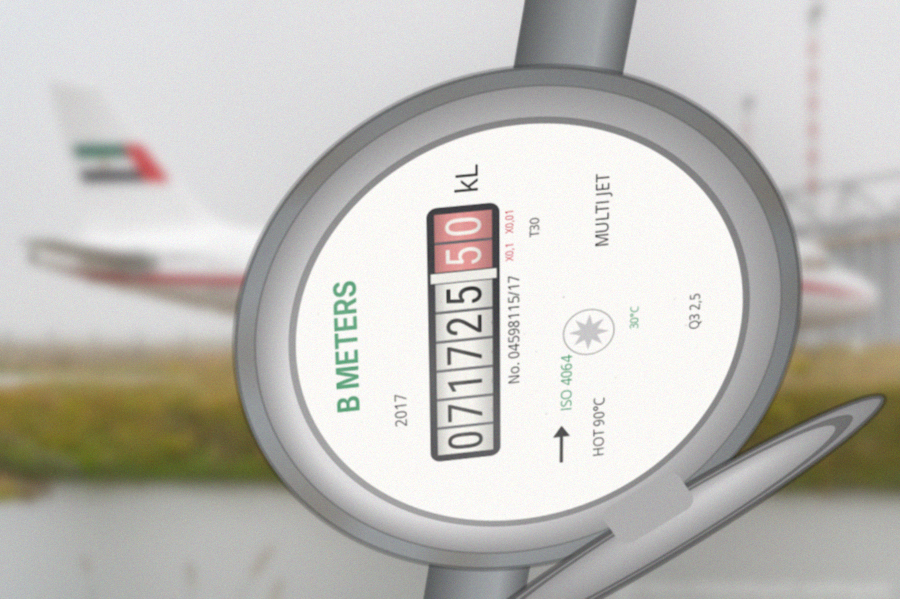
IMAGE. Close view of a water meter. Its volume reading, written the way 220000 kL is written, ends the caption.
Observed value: 71725.50 kL
